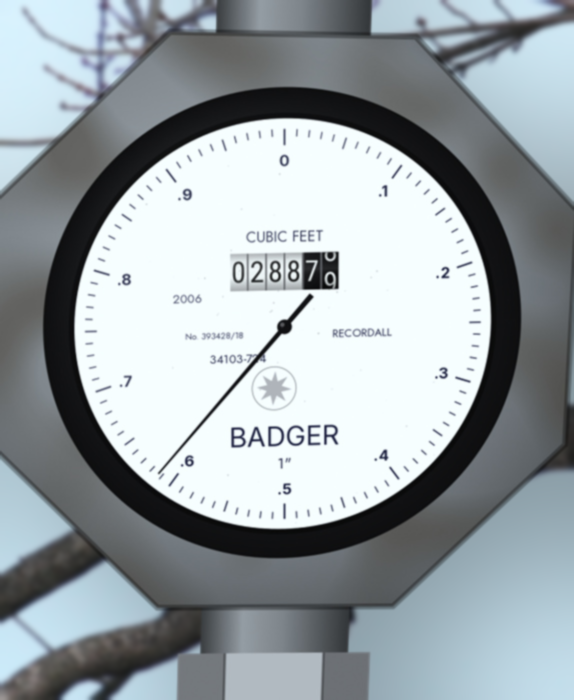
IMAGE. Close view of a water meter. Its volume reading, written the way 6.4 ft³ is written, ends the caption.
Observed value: 28878.61 ft³
